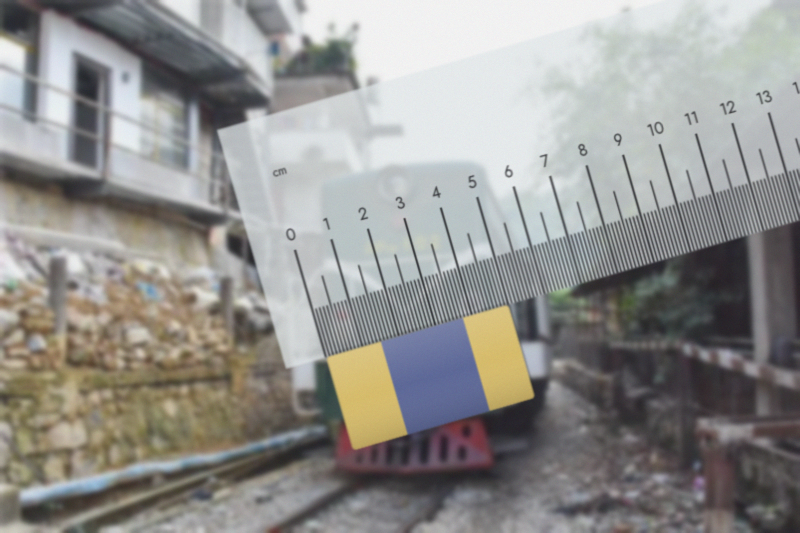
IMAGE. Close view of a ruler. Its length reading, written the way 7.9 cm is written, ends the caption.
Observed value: 5 cm
